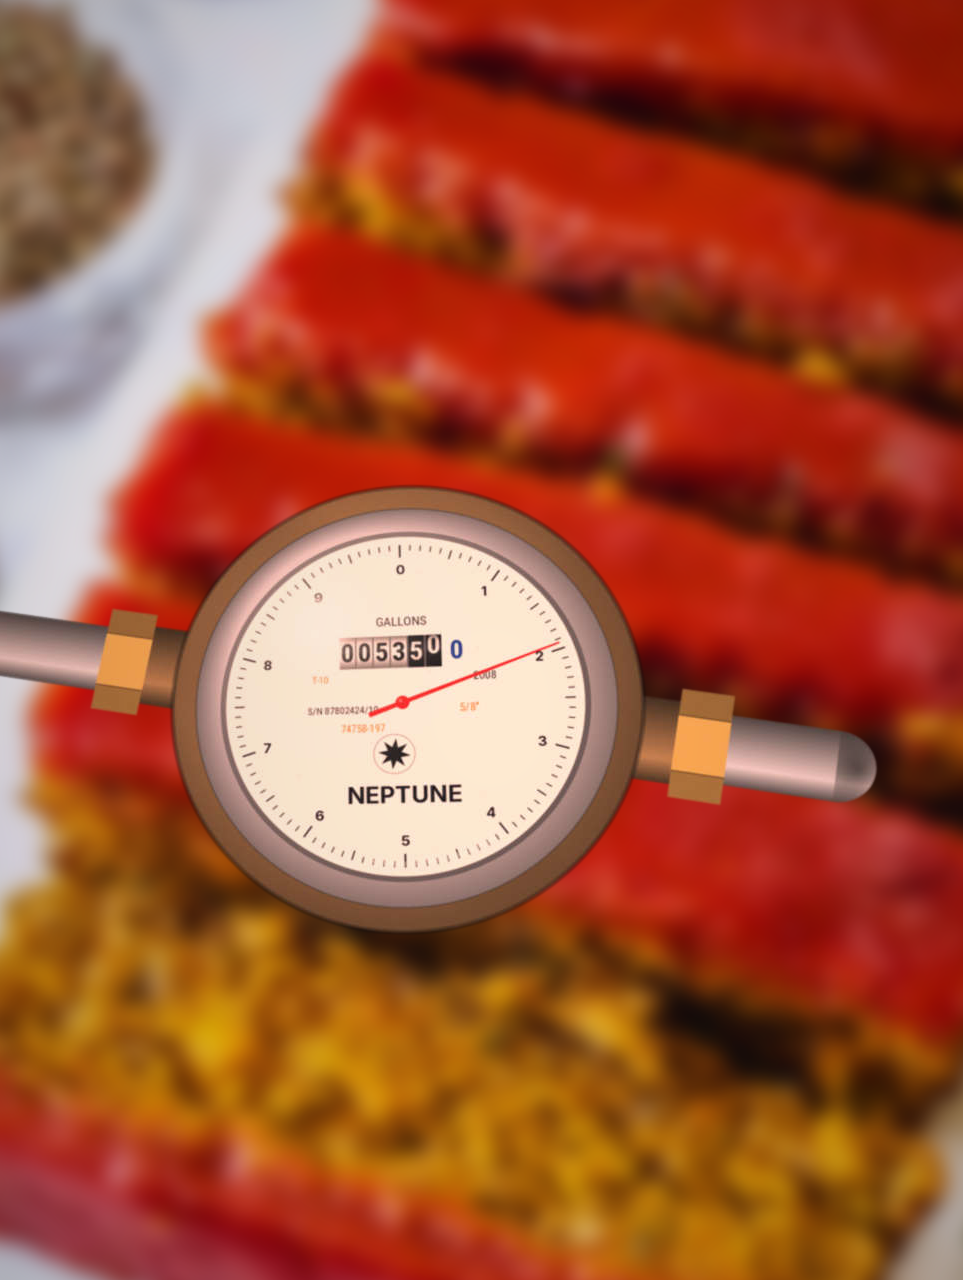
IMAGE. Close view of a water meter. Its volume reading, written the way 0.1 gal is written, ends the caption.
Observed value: 53501.9 gal
